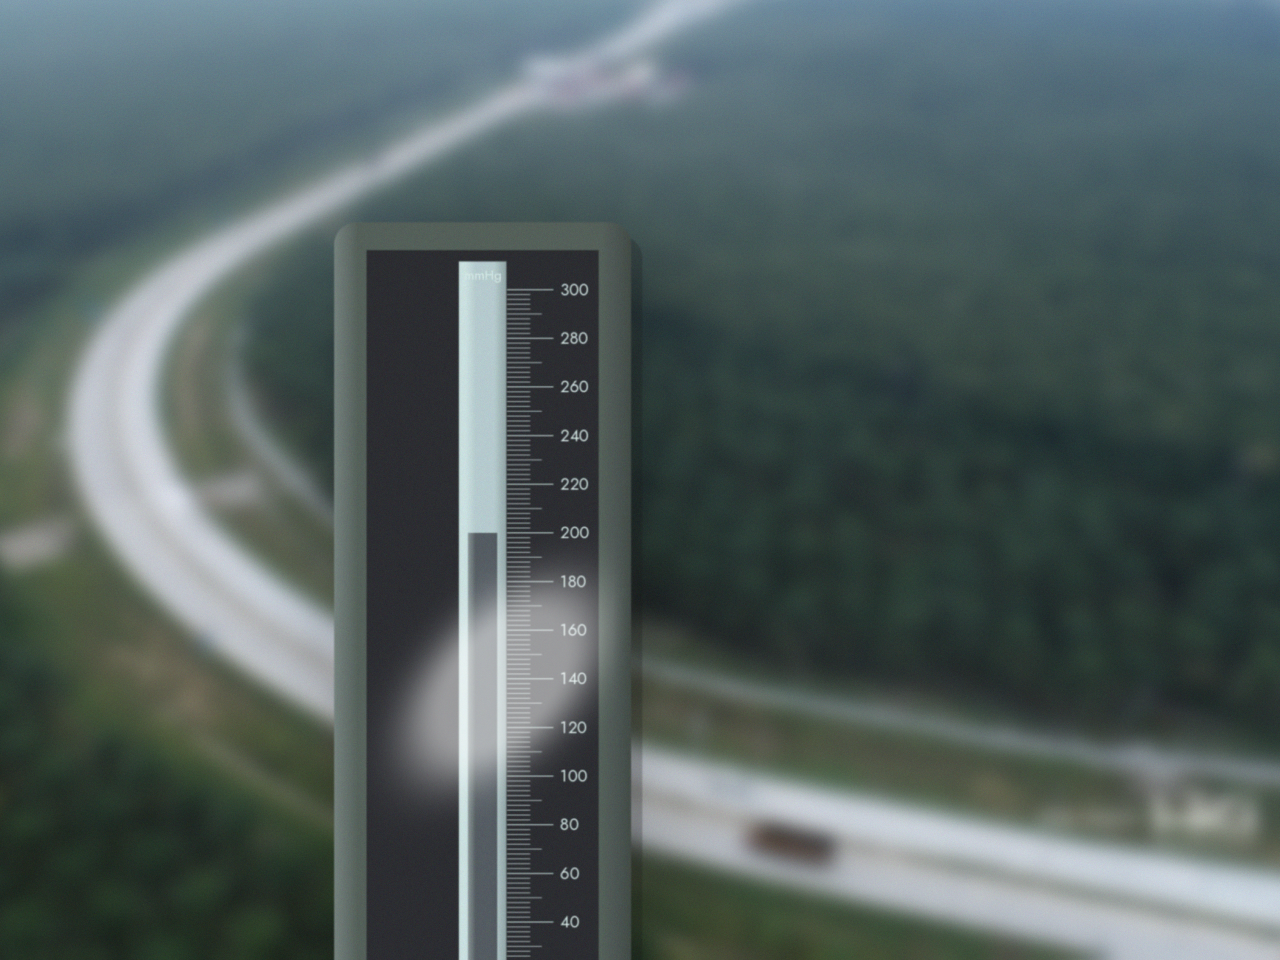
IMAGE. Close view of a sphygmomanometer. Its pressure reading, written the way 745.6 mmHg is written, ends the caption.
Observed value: 200 mmHg
